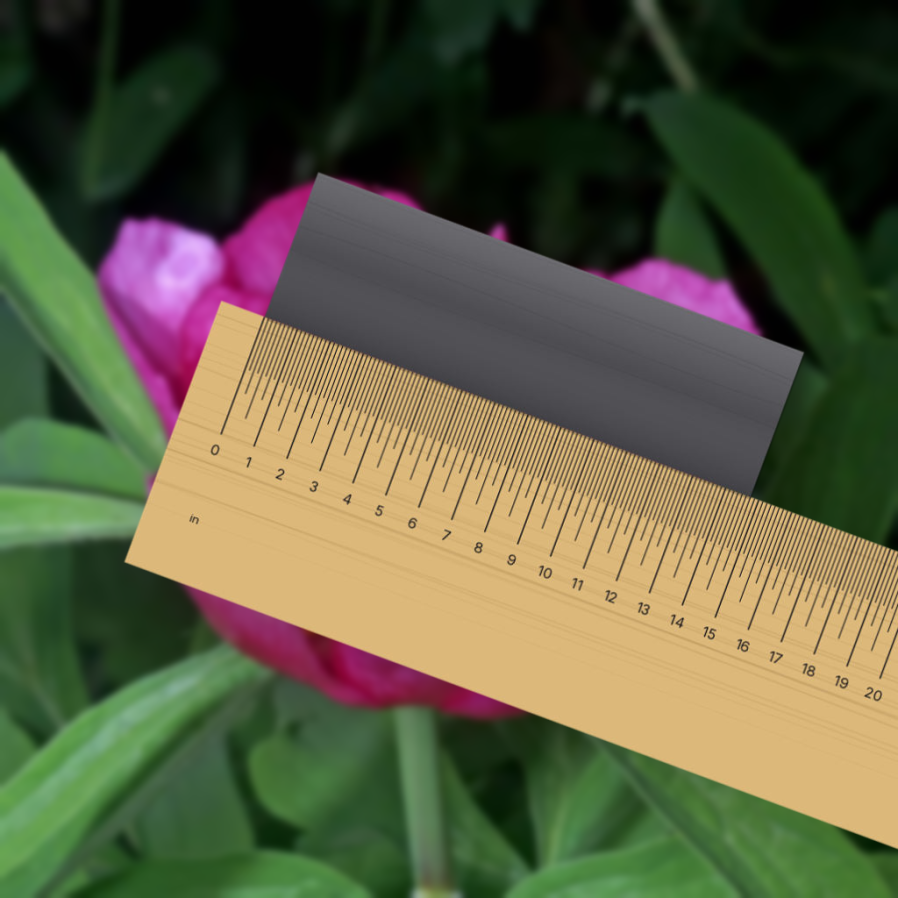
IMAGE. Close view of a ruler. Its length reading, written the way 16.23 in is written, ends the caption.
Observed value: 14.75 in
